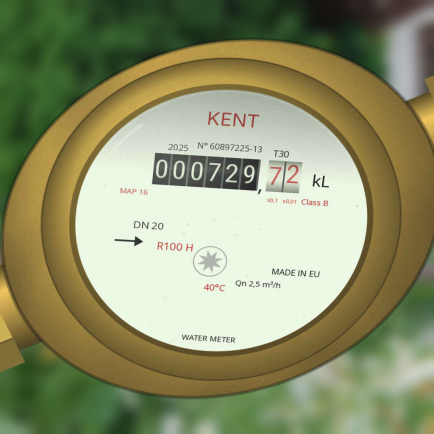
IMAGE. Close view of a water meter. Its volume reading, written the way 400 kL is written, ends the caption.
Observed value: 729.72 kL
